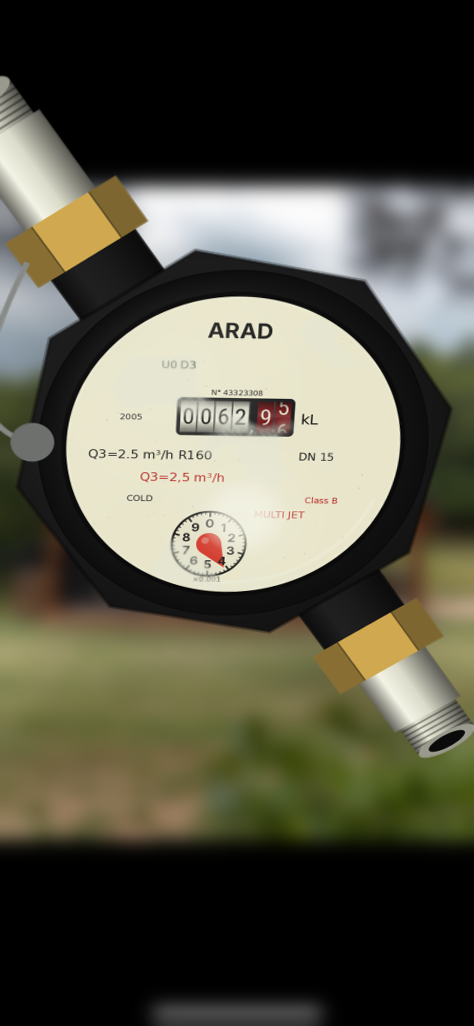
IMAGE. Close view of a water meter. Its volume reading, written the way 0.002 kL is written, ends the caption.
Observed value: 62.954 kL
